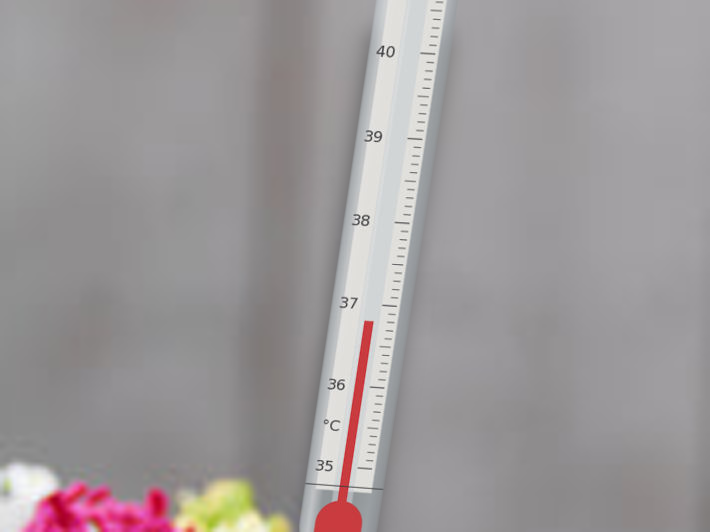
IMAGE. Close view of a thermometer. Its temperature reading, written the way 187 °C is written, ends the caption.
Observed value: 36.8 °C
